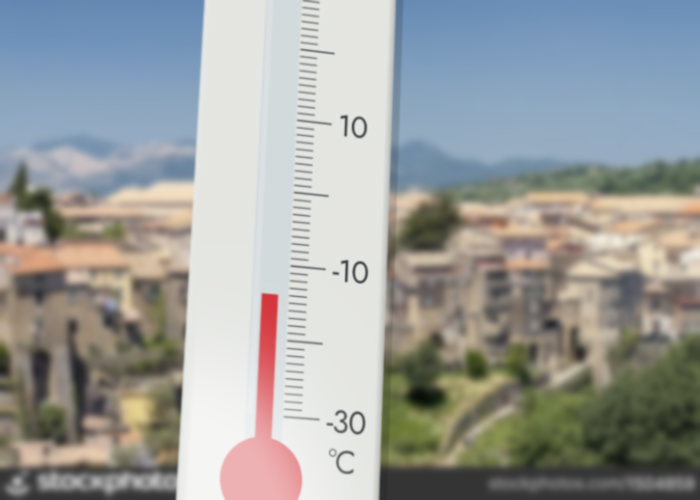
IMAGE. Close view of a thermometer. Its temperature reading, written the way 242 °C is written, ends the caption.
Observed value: -14 °C
